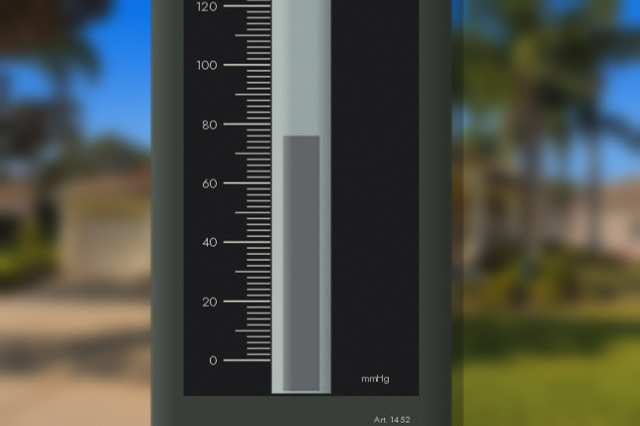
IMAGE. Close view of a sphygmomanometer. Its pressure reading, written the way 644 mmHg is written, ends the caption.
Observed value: 76 mmHg
